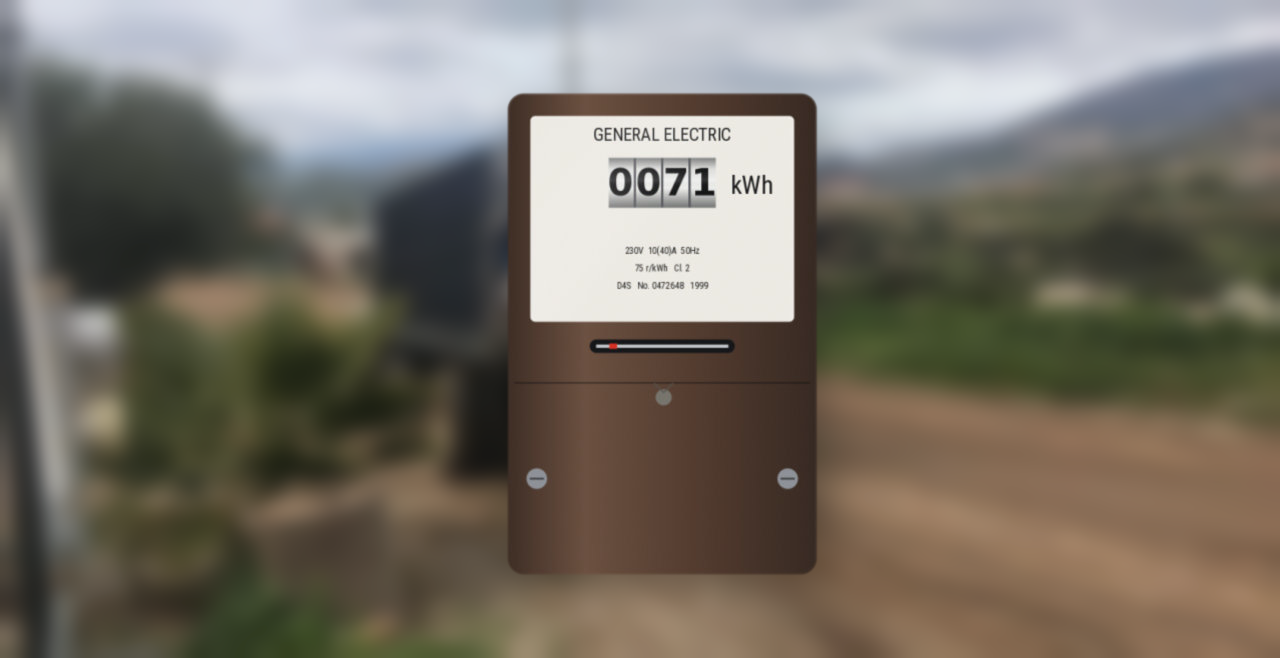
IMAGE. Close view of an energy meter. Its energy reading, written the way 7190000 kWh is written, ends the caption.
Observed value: 71 kWh
